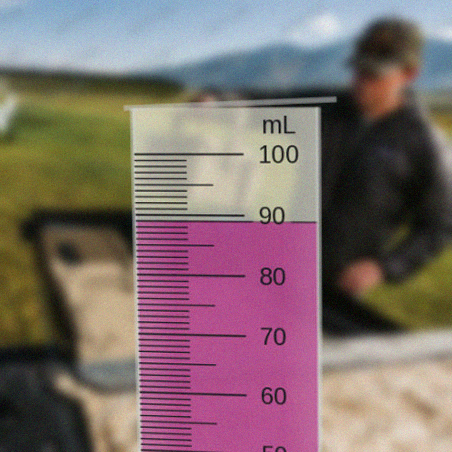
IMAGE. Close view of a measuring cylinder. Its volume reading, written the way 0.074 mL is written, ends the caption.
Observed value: 89 mL
